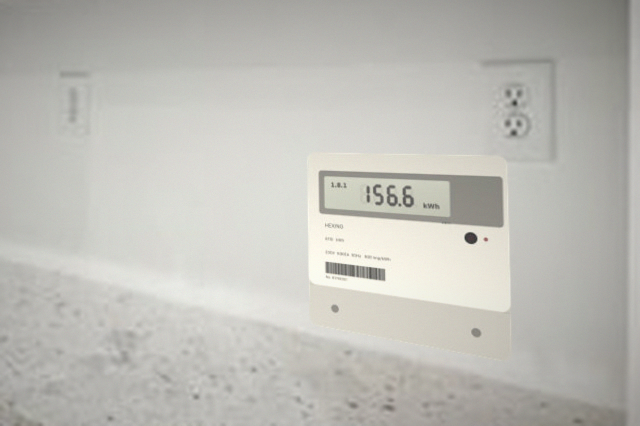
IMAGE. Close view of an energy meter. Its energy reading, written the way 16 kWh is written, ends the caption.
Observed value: 156.6 kWh
